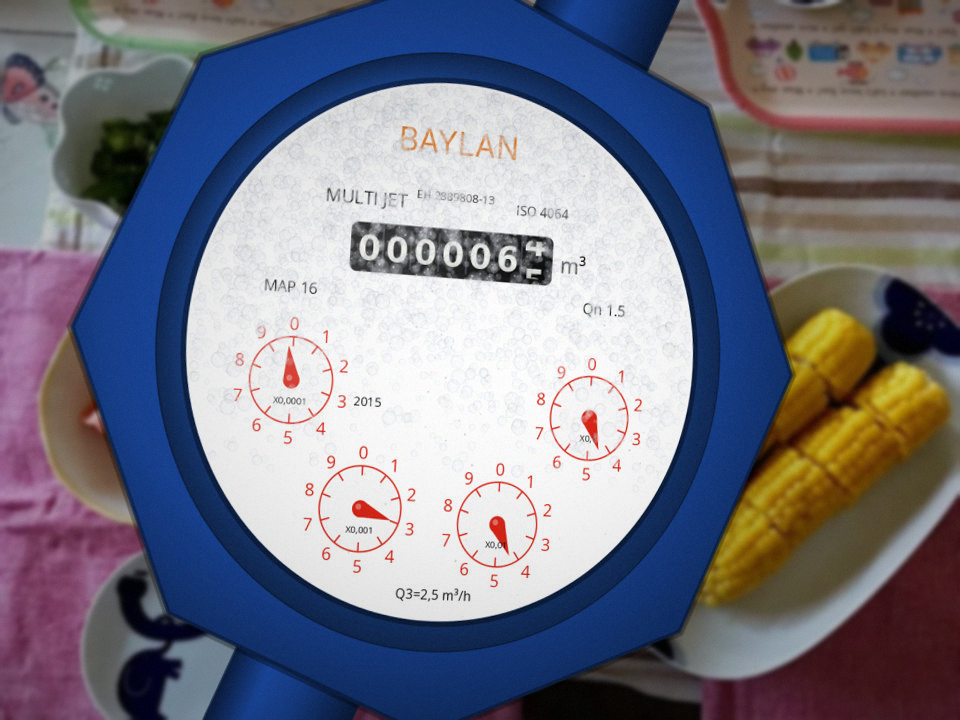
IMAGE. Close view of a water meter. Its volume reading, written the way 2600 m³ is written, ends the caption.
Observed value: 64.4429 m³
